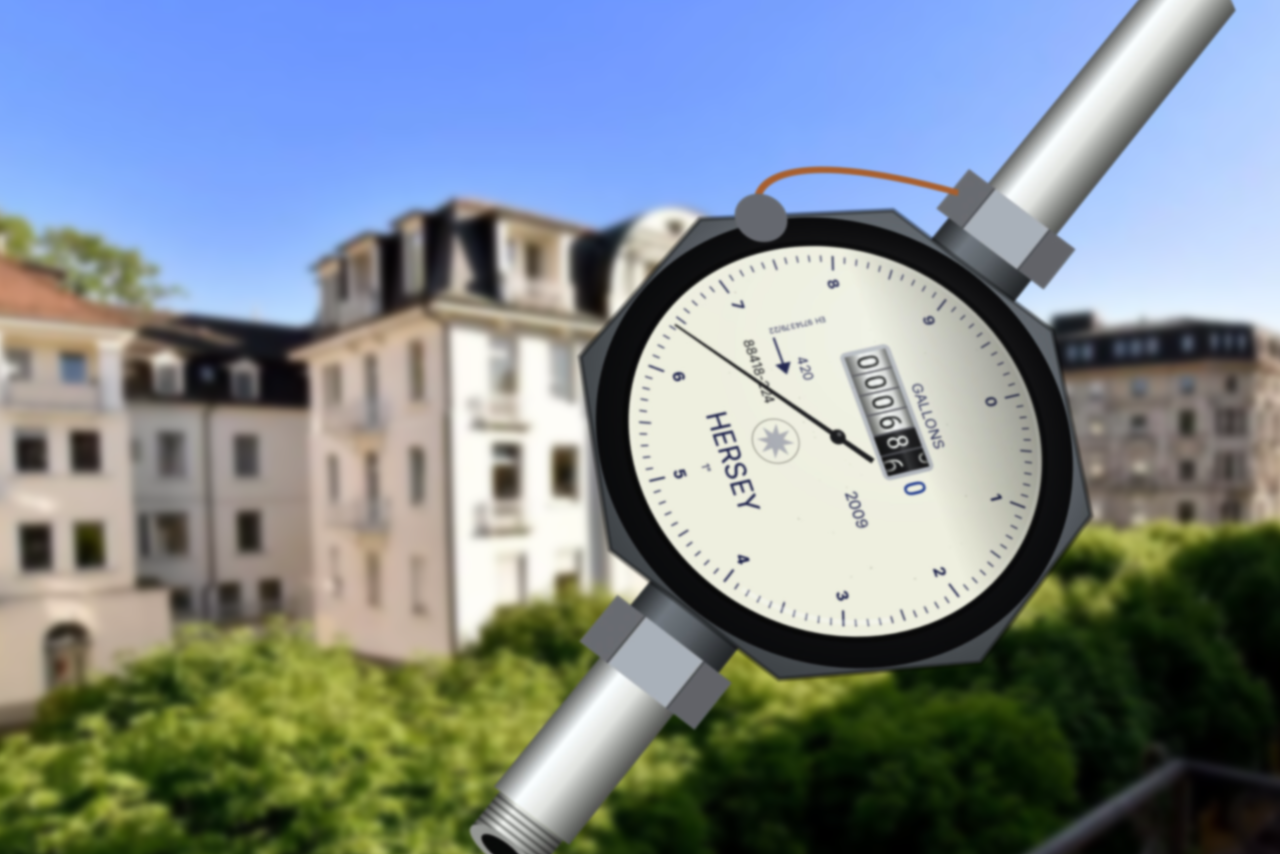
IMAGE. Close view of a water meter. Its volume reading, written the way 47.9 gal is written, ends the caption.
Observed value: 6856.4 gal
